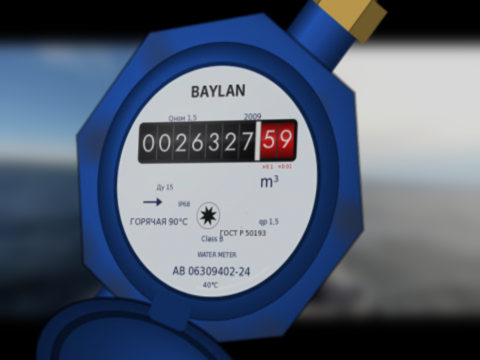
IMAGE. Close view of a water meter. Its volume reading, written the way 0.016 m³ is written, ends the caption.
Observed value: 26327.59 m³
